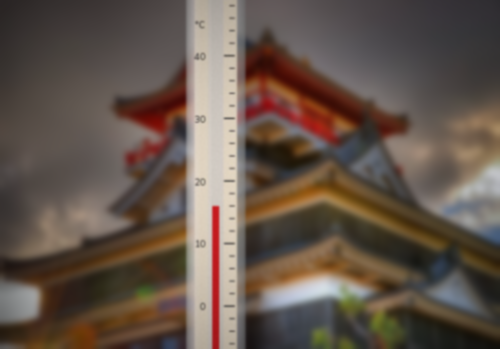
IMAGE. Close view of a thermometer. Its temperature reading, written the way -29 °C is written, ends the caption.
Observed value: 16 °C
